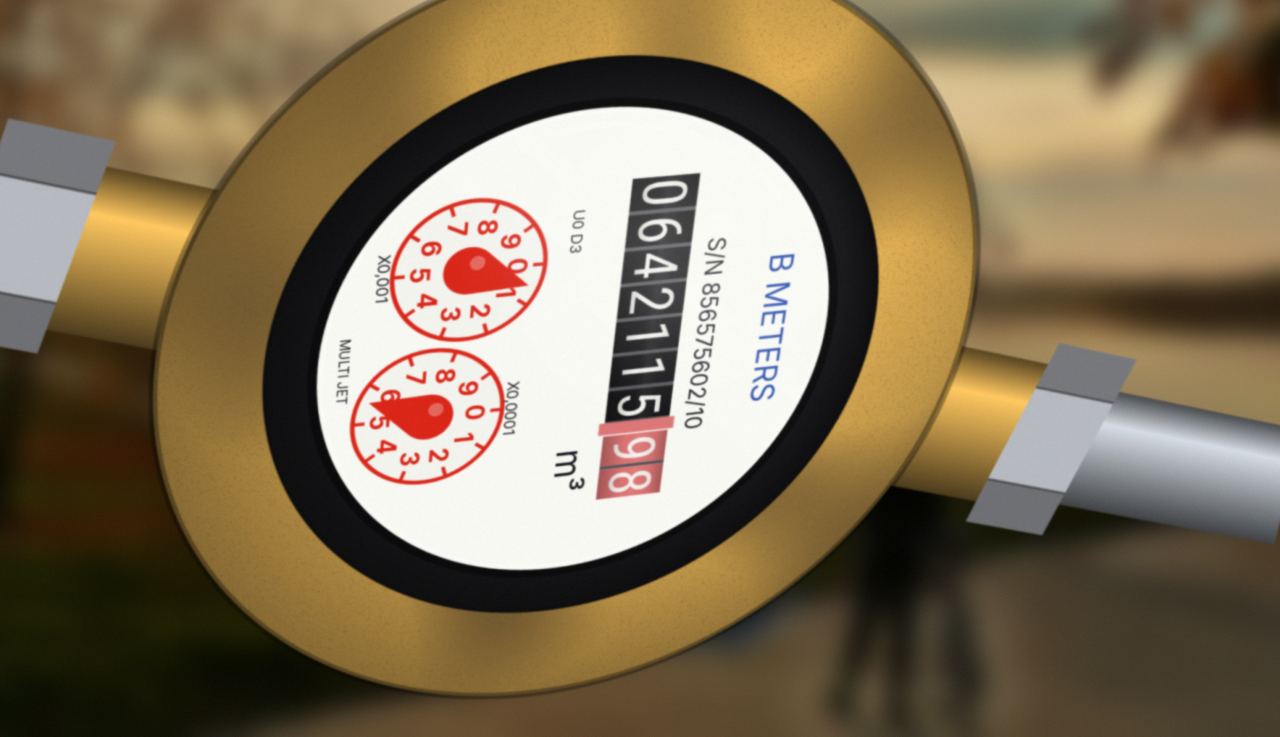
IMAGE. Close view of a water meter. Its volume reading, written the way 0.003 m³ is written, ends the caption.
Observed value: 642115.9805 m³
